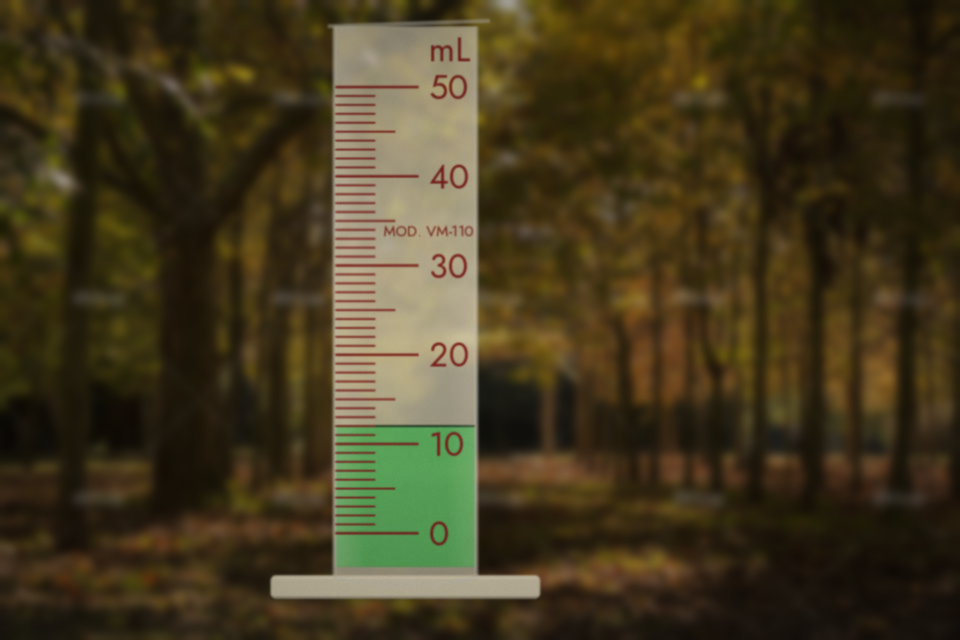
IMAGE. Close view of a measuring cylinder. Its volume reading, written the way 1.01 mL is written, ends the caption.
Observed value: 12 mL
